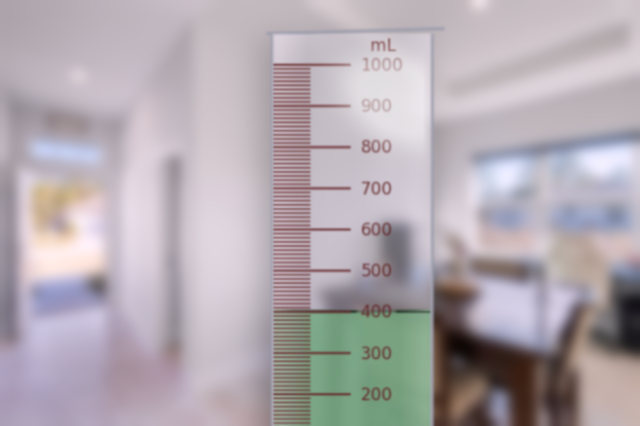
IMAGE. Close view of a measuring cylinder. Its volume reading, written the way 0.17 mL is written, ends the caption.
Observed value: 400 mL
